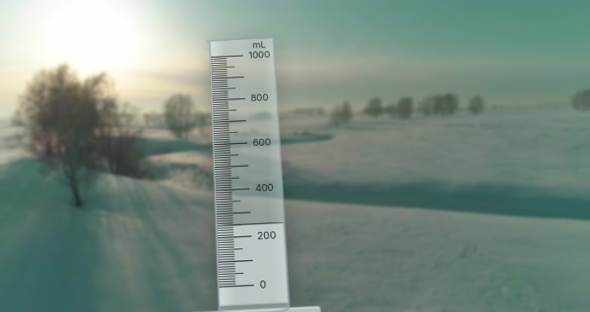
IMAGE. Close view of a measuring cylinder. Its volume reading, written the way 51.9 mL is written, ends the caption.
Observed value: 250 mL
